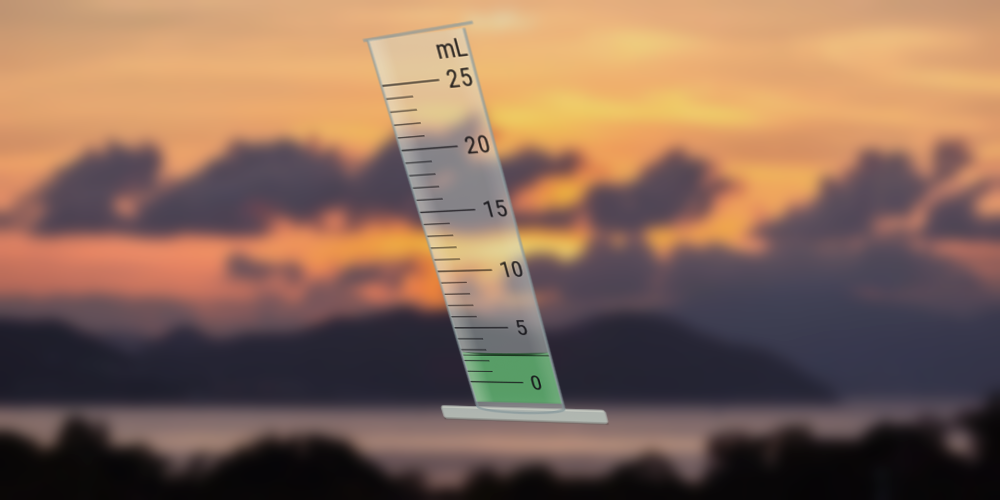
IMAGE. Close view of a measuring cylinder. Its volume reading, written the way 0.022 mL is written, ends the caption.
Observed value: 2.5 mL
